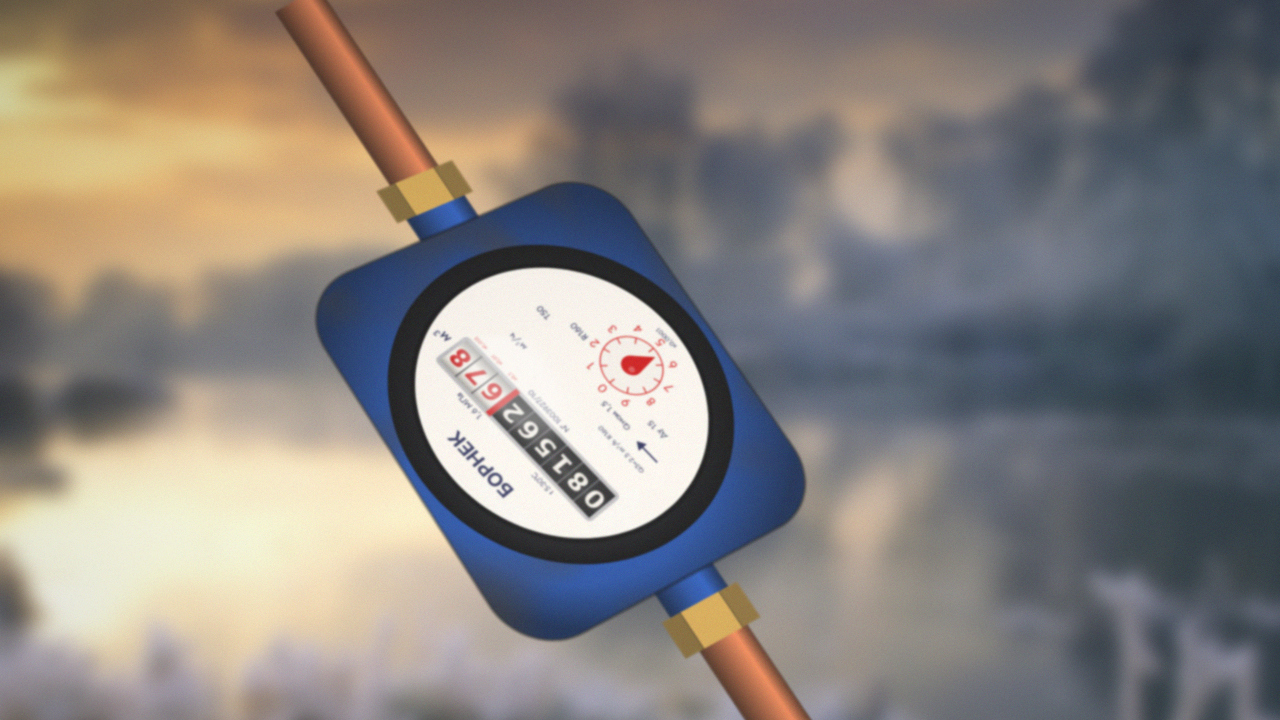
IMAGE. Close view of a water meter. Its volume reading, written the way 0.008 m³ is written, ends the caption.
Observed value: 81562.6785 m³
